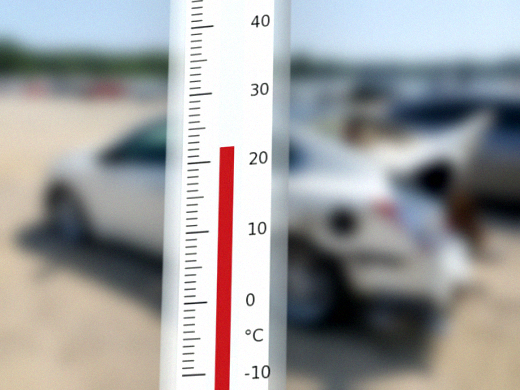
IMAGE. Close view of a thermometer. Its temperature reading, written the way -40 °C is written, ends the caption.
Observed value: 22 °C
